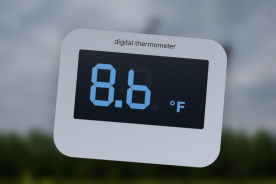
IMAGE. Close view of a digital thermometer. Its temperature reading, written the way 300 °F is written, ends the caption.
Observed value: 8.6 °F
